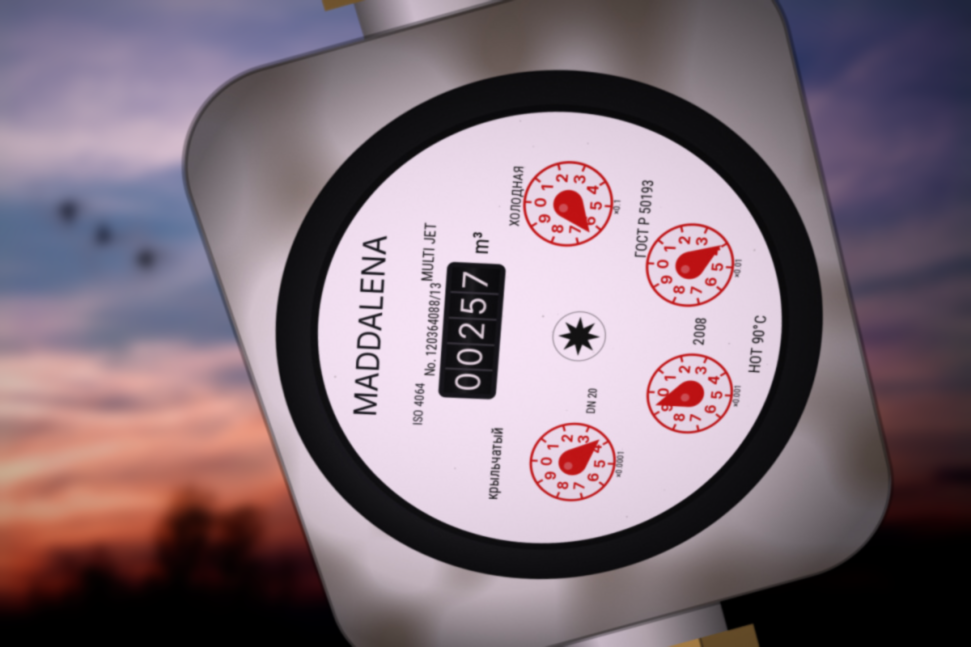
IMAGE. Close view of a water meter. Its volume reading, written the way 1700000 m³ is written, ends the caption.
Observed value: 257.6393 m³
